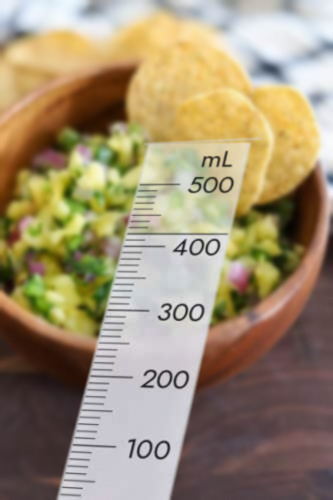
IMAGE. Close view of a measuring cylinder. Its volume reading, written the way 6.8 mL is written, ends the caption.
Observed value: 420 mL
